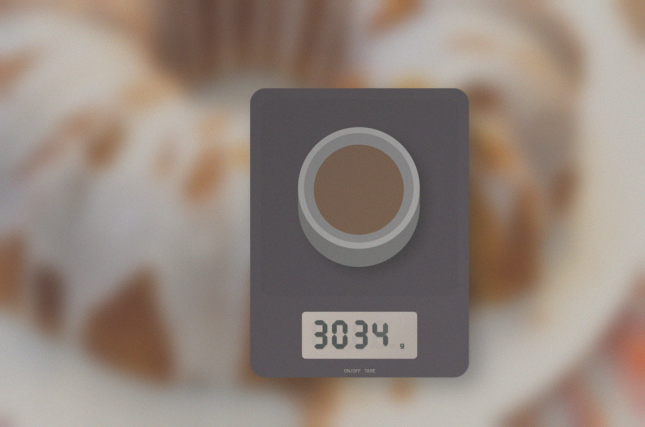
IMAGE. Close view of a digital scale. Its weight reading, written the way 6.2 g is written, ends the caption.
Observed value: 3034 g
